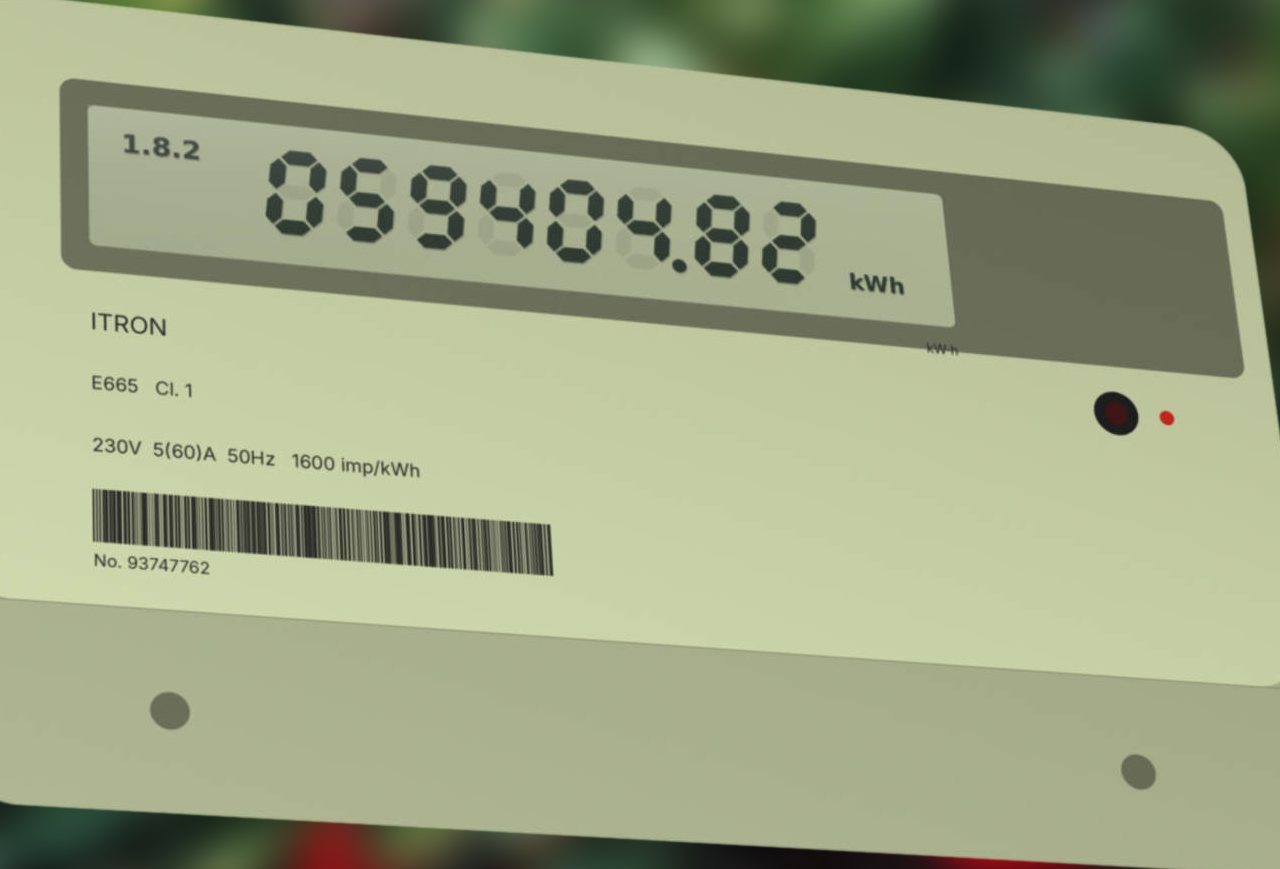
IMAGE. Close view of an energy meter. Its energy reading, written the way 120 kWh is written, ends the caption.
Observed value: 59404.82 kWh
